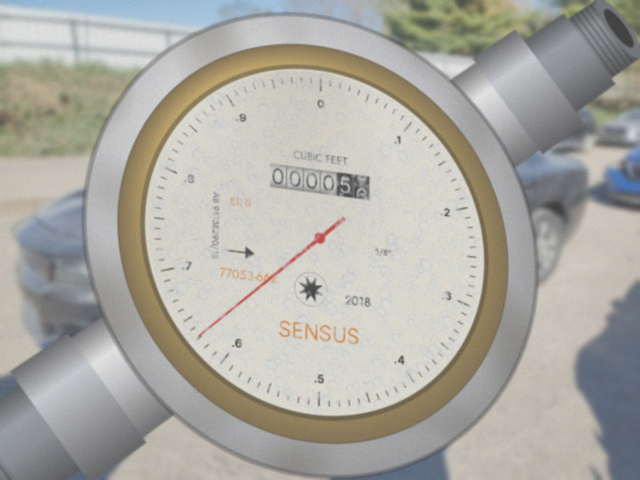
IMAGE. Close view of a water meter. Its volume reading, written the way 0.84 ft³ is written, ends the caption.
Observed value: 55.63 ft³
